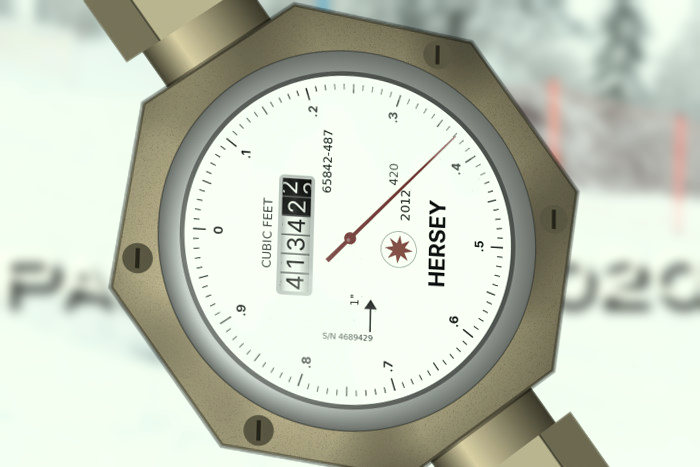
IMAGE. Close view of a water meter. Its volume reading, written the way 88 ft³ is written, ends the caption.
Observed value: 413422.37 ft³
